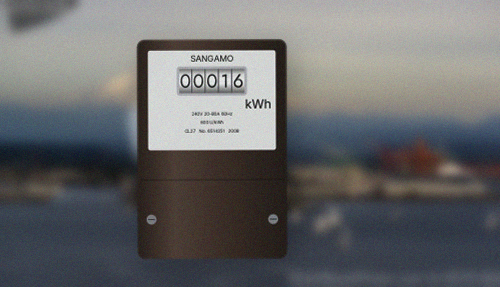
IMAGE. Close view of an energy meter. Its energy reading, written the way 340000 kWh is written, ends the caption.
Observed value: 16 kWh
